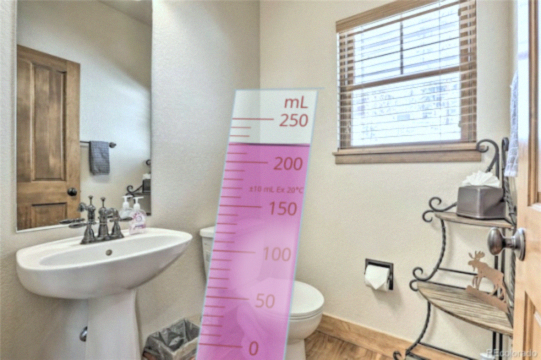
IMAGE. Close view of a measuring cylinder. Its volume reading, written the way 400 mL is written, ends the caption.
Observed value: 220 mL
